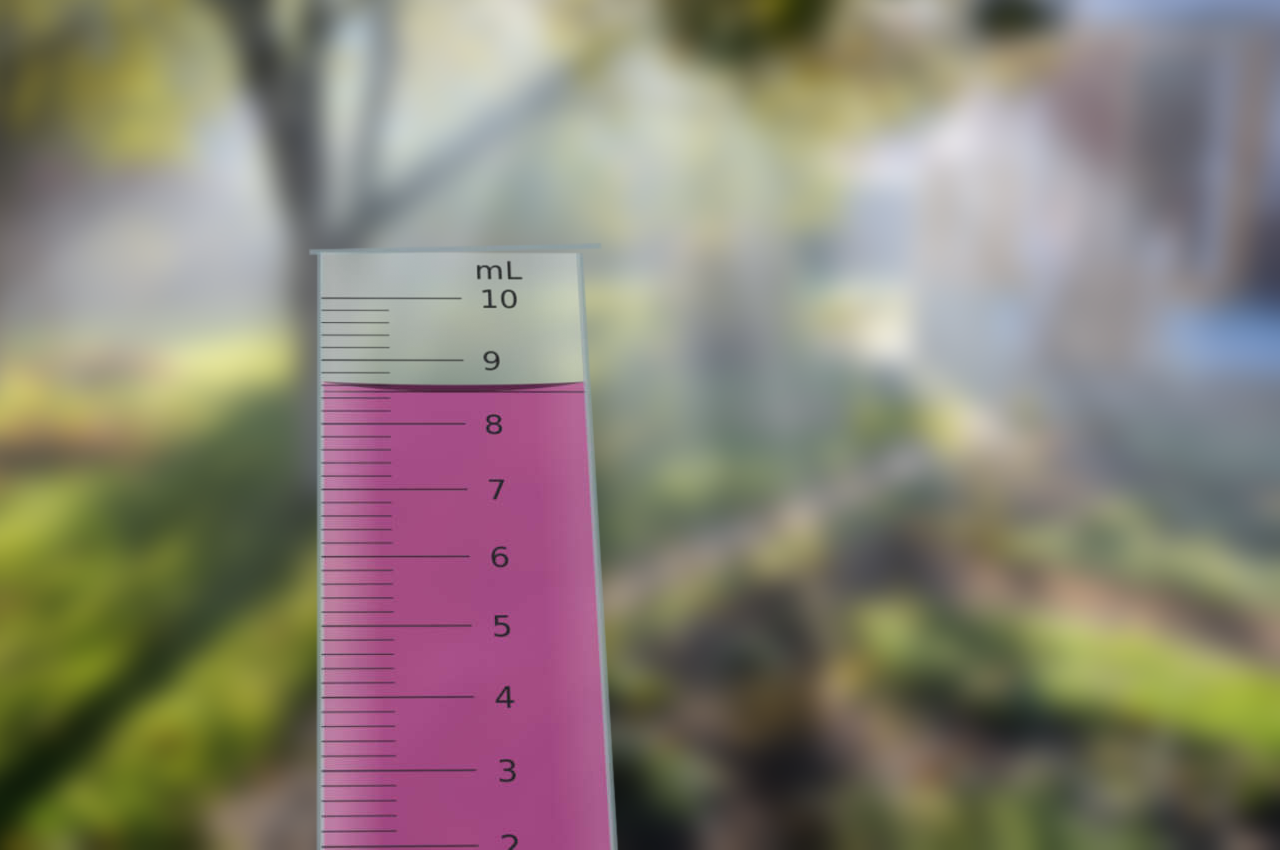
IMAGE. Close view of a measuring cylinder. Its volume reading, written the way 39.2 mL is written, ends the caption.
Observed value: 8.5 mL
